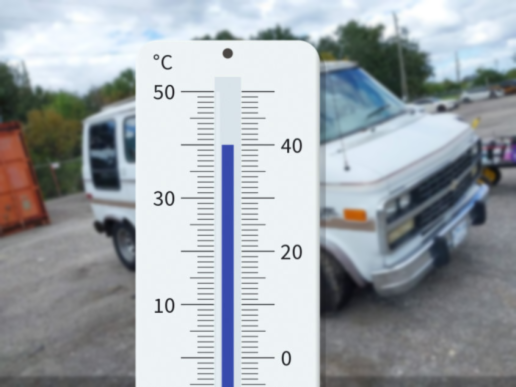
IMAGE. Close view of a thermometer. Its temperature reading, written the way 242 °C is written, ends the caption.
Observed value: 40 °C
